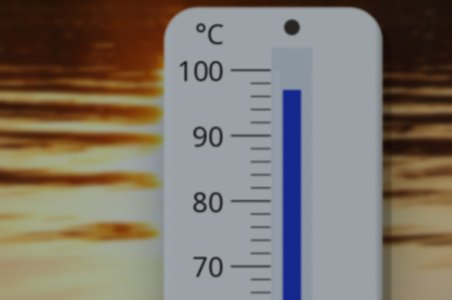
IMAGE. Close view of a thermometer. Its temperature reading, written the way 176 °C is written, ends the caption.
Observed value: 97 °C
